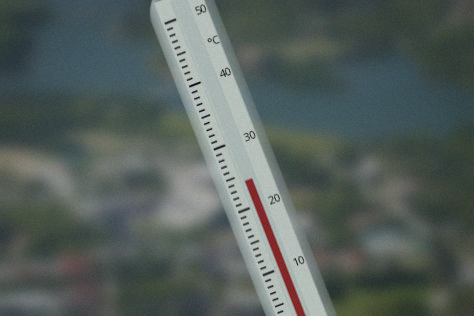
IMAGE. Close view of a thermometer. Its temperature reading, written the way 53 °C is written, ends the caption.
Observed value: 24 °C
